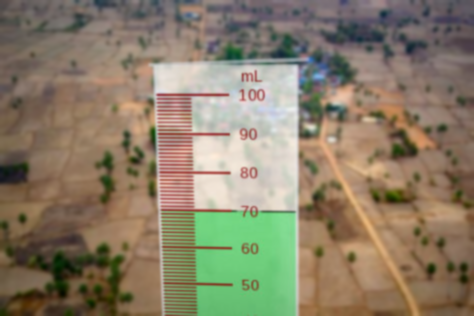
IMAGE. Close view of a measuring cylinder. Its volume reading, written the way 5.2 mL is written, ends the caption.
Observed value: 70 mL
